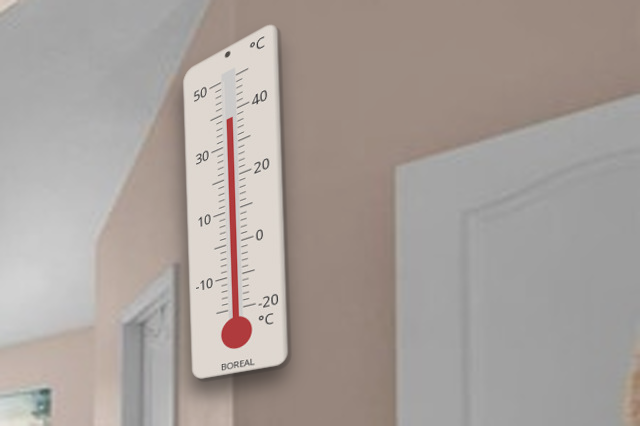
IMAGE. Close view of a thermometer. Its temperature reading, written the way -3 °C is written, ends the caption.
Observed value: 38 °C
